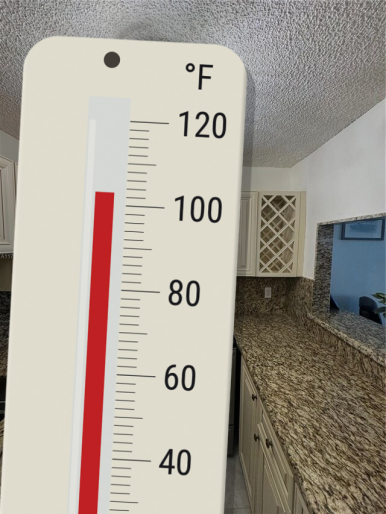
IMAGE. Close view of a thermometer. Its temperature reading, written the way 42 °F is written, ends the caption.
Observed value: 103 °F
